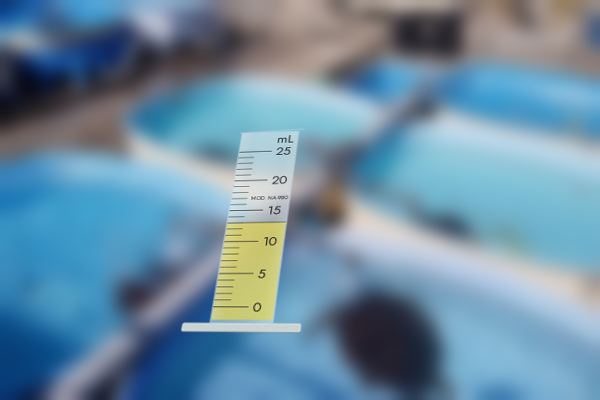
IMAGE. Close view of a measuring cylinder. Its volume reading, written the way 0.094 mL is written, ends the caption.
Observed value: 13 mL
